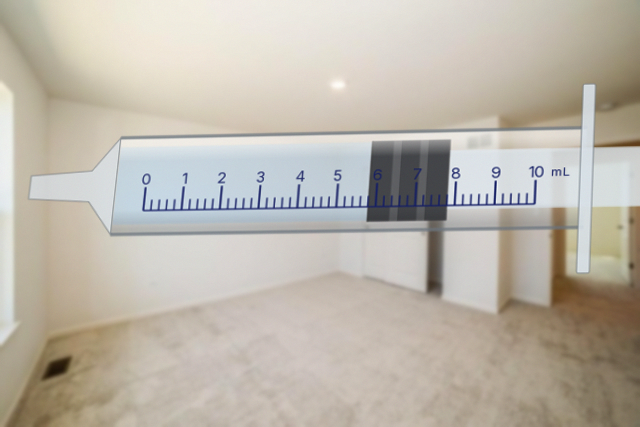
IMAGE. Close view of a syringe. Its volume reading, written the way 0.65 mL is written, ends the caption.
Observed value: 5.8 mL
